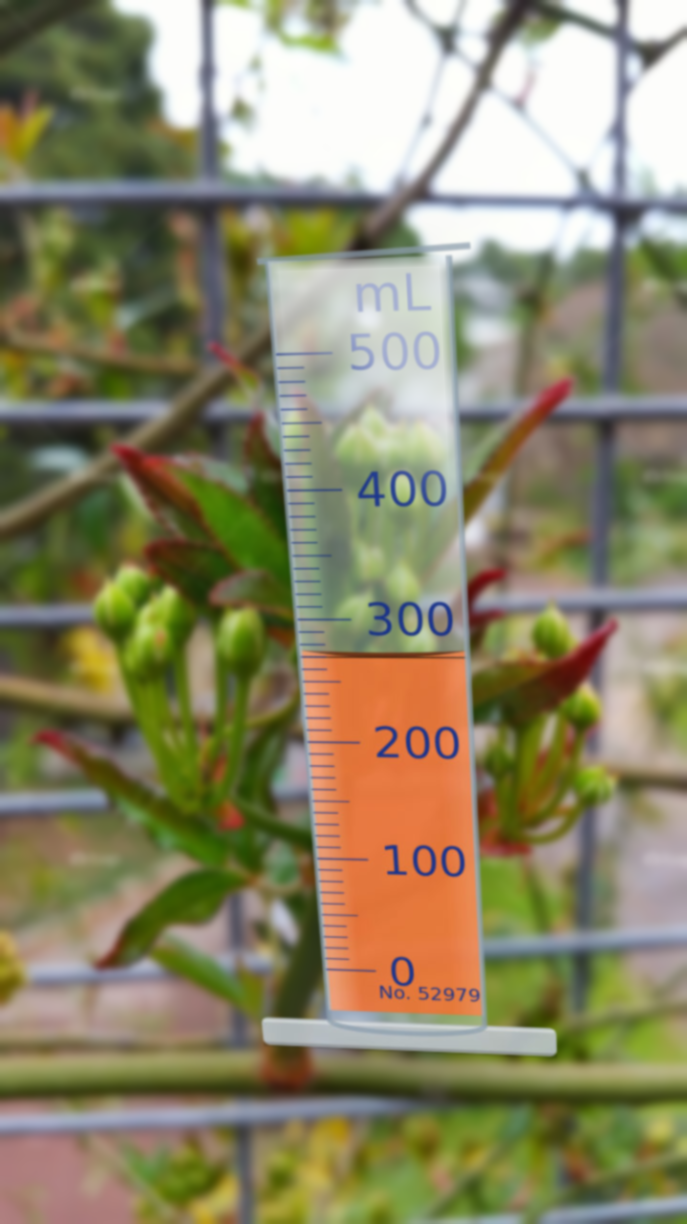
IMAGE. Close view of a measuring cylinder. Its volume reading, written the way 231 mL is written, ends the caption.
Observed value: 270 mL
